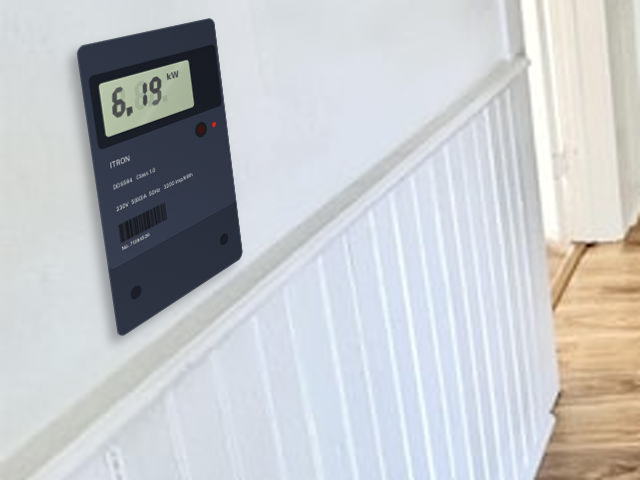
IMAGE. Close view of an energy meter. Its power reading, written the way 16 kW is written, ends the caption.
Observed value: 6.19 kW
